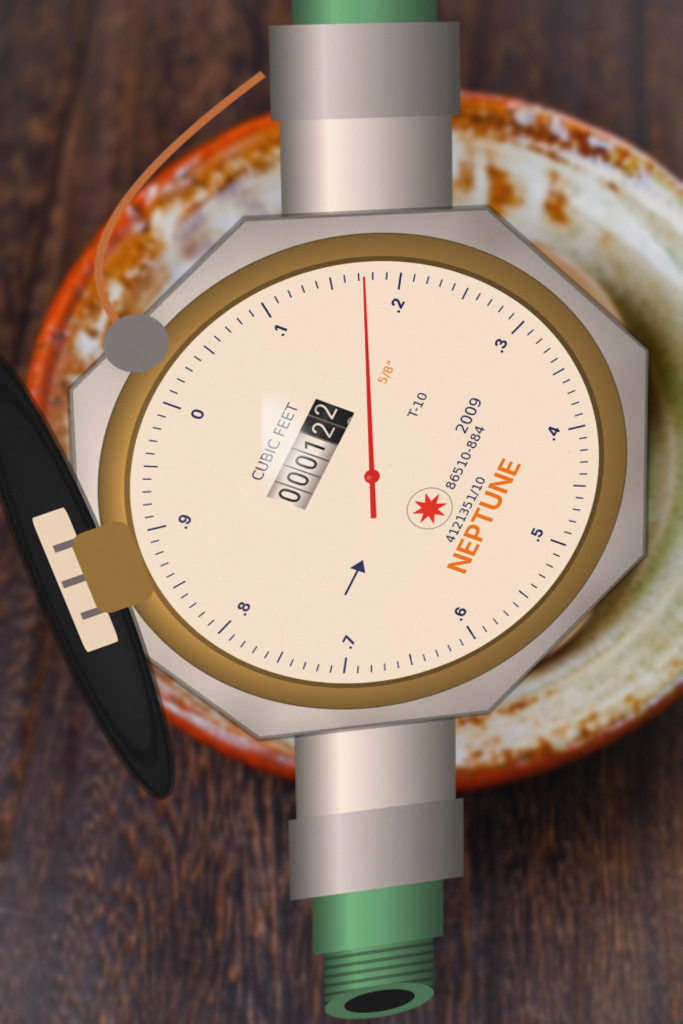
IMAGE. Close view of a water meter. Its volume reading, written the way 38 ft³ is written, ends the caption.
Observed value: 122.17 ft³
